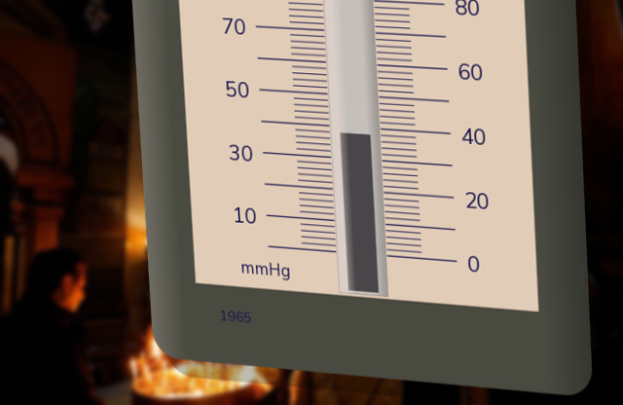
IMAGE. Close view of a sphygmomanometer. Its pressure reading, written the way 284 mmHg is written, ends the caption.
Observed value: 38 mmHg
